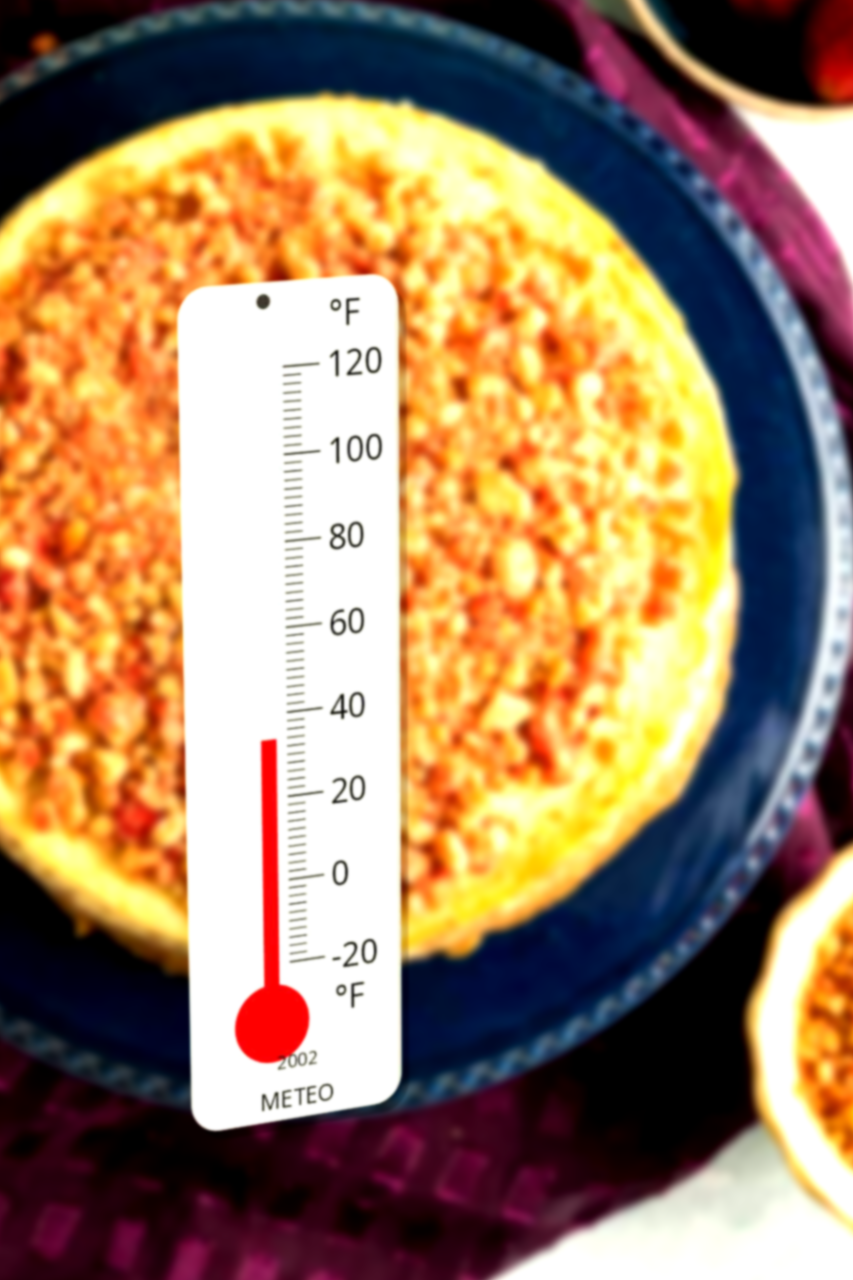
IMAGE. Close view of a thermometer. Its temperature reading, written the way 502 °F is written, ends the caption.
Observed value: 34 °F
